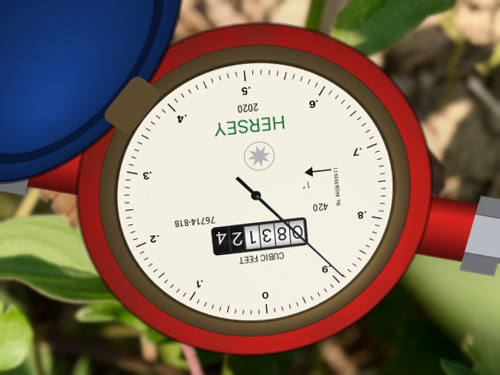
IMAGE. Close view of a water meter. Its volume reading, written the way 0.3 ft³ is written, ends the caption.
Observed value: 83123.89 ft³
